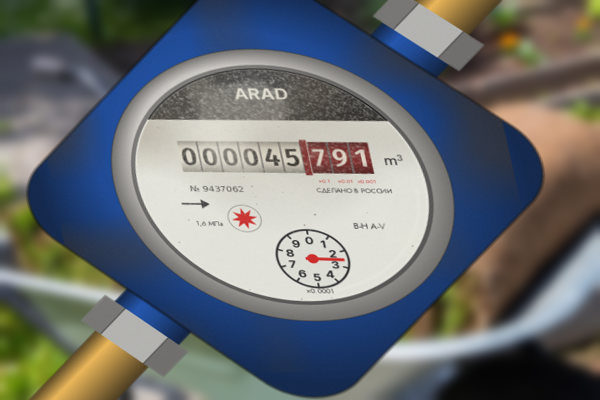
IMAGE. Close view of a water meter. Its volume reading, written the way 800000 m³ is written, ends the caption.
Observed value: 45.7912 m³
